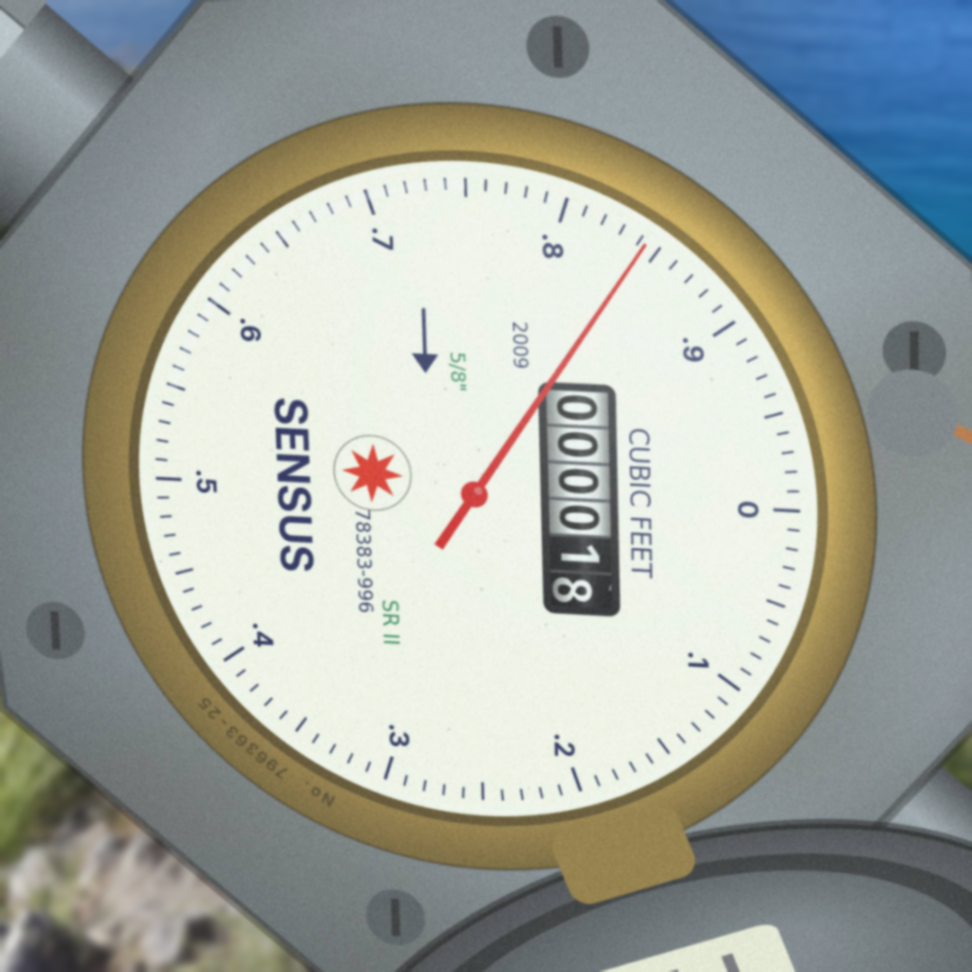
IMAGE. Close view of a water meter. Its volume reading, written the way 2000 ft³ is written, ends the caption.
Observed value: 17.84 ft³
